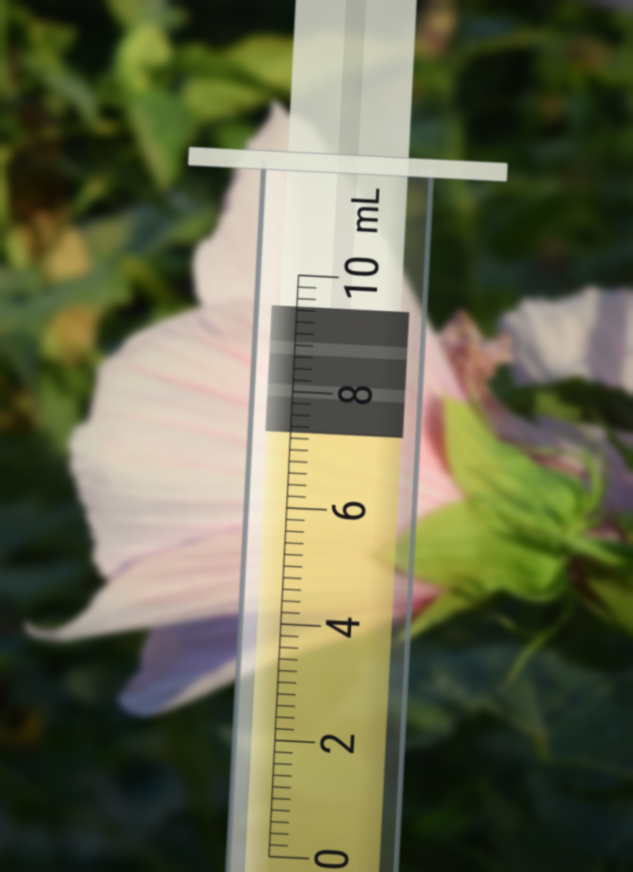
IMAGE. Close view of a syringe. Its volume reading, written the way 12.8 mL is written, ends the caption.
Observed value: 7.3 mL
